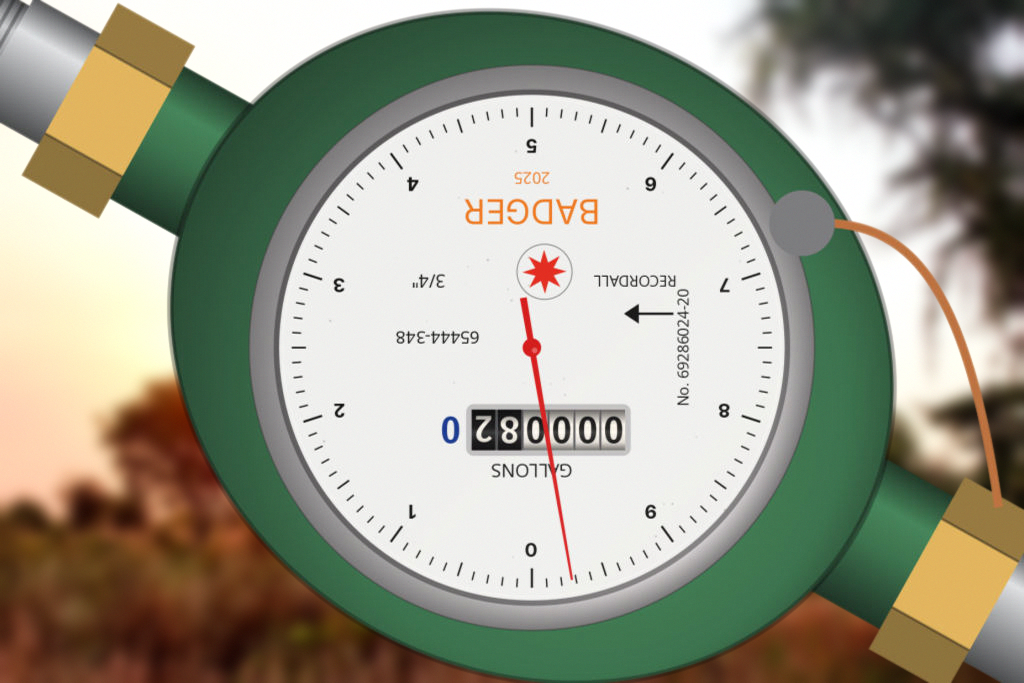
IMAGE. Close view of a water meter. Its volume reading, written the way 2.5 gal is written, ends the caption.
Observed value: 819.7 gal
